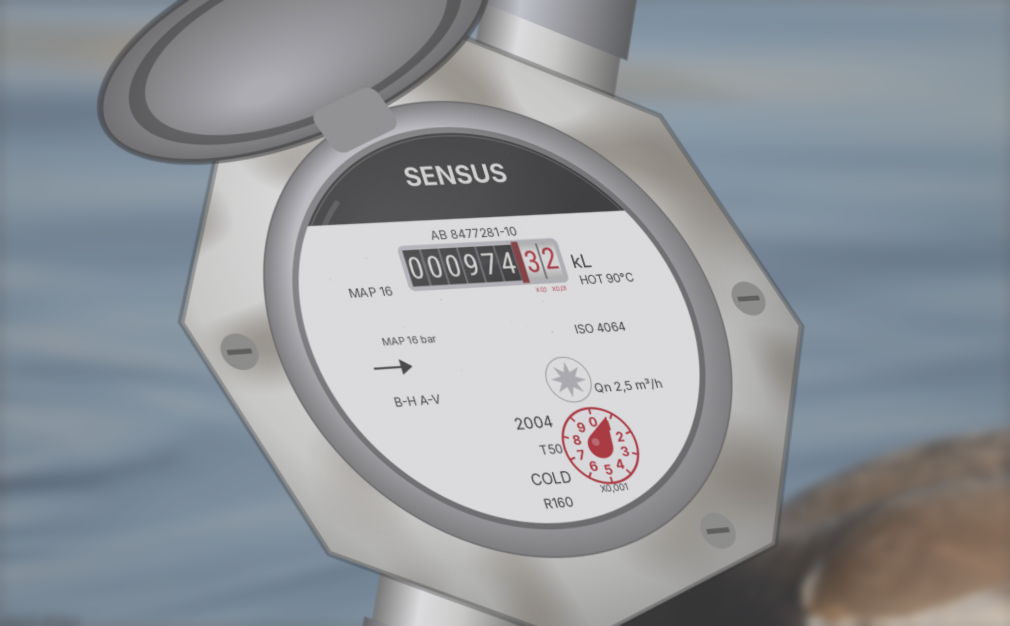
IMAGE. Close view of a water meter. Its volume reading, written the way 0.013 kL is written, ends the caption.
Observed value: 974.320 kL
